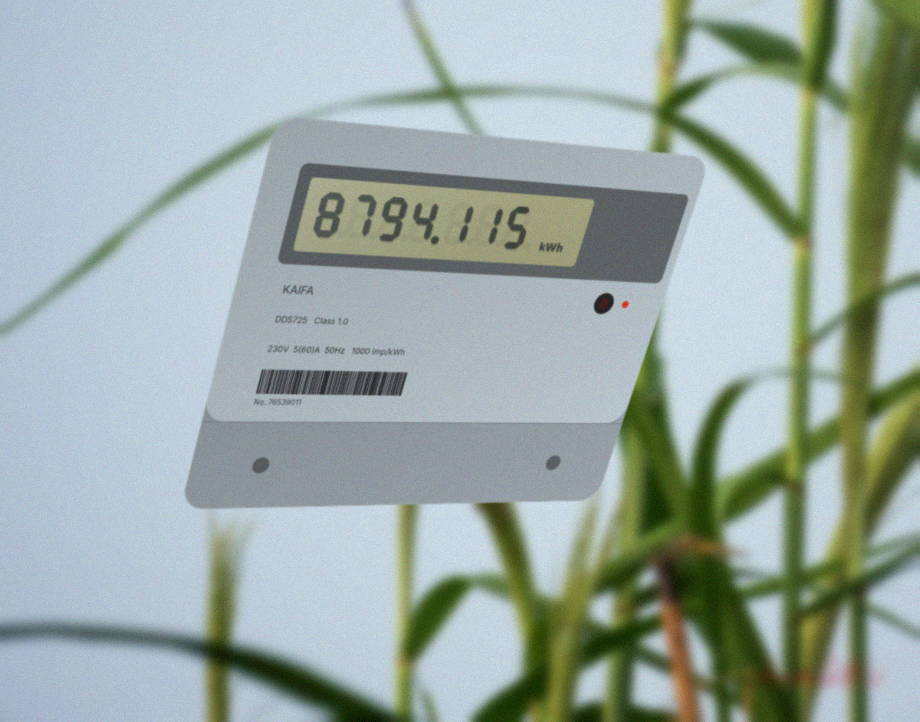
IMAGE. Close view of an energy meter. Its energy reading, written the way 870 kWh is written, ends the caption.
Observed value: 8794.115 kWh
